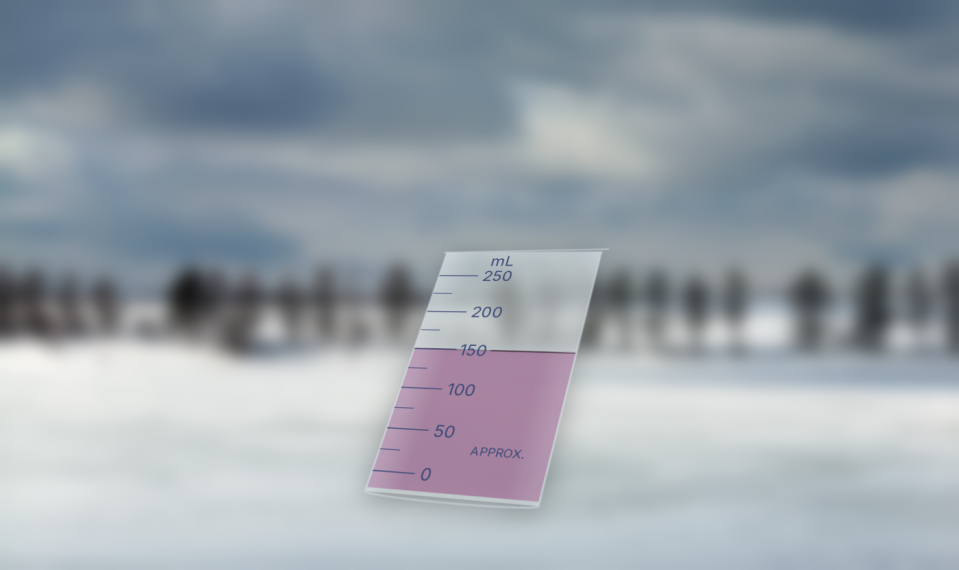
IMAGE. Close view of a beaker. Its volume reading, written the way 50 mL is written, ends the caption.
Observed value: 150 mL
